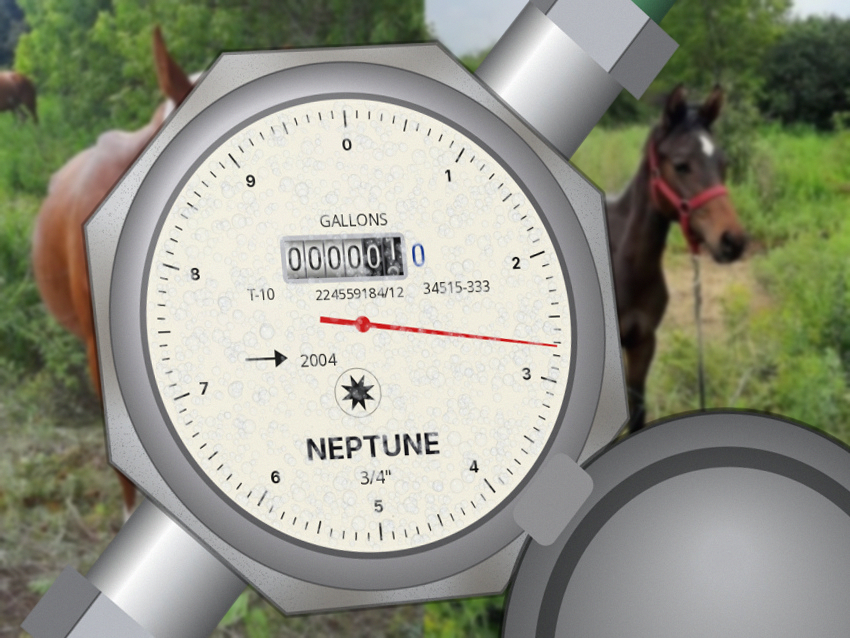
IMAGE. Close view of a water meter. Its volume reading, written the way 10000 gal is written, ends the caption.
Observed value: 12.7 gal
